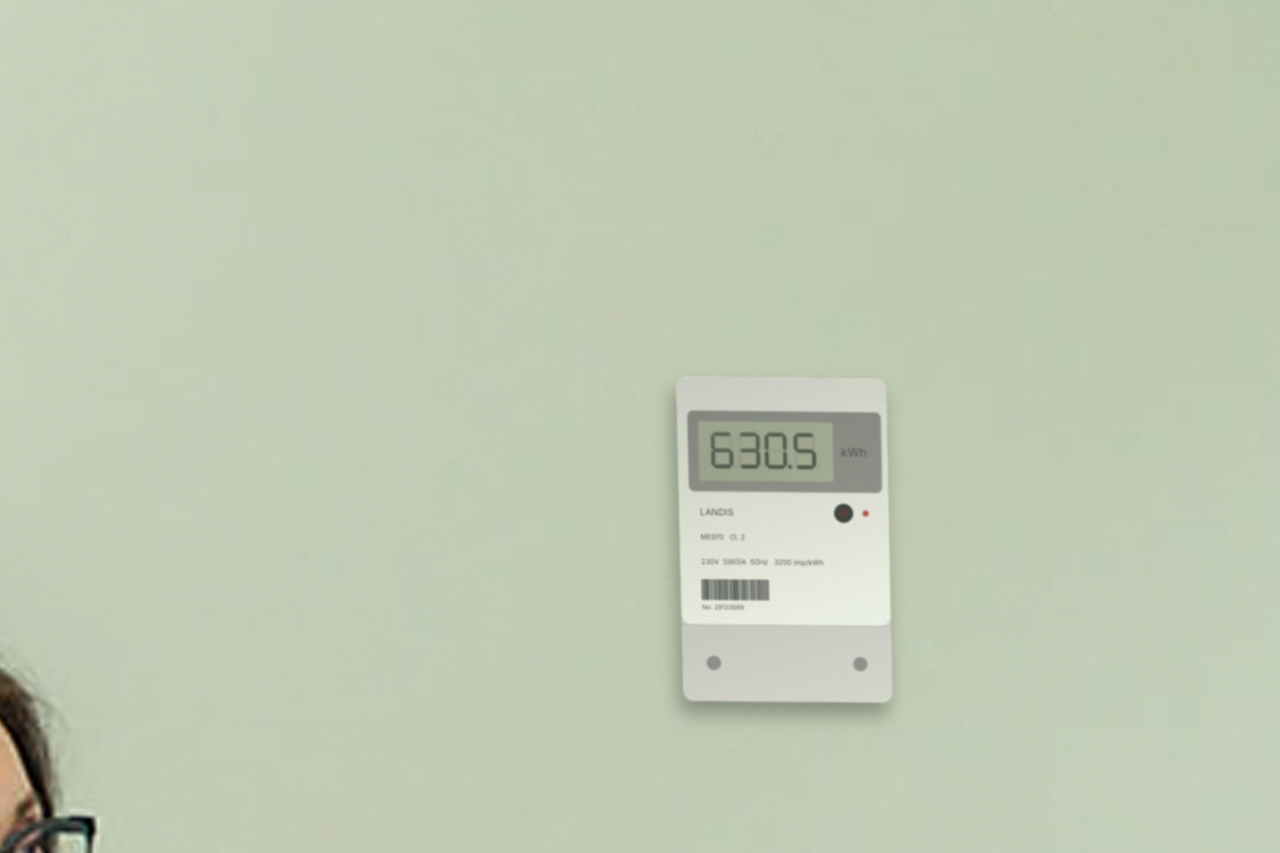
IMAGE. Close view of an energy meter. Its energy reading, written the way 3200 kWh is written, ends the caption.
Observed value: 630.5 kWh
